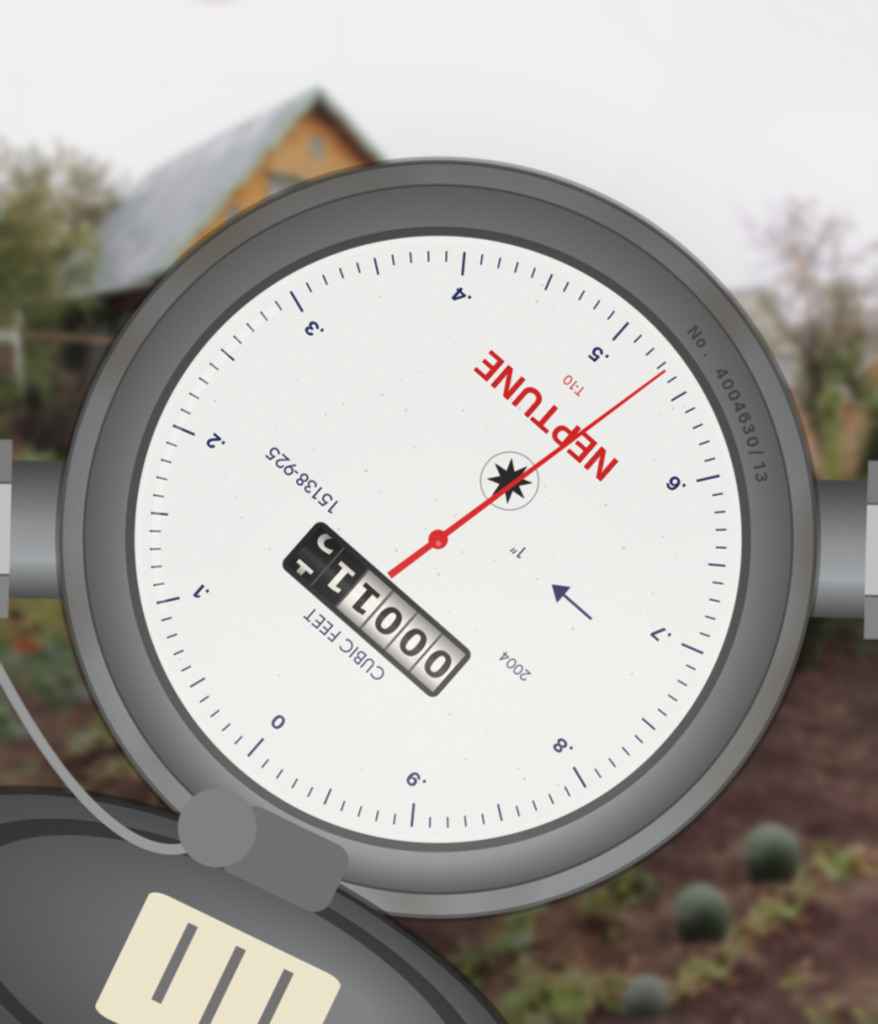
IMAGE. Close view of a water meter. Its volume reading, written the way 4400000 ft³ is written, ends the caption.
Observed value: 111.53 ft³
